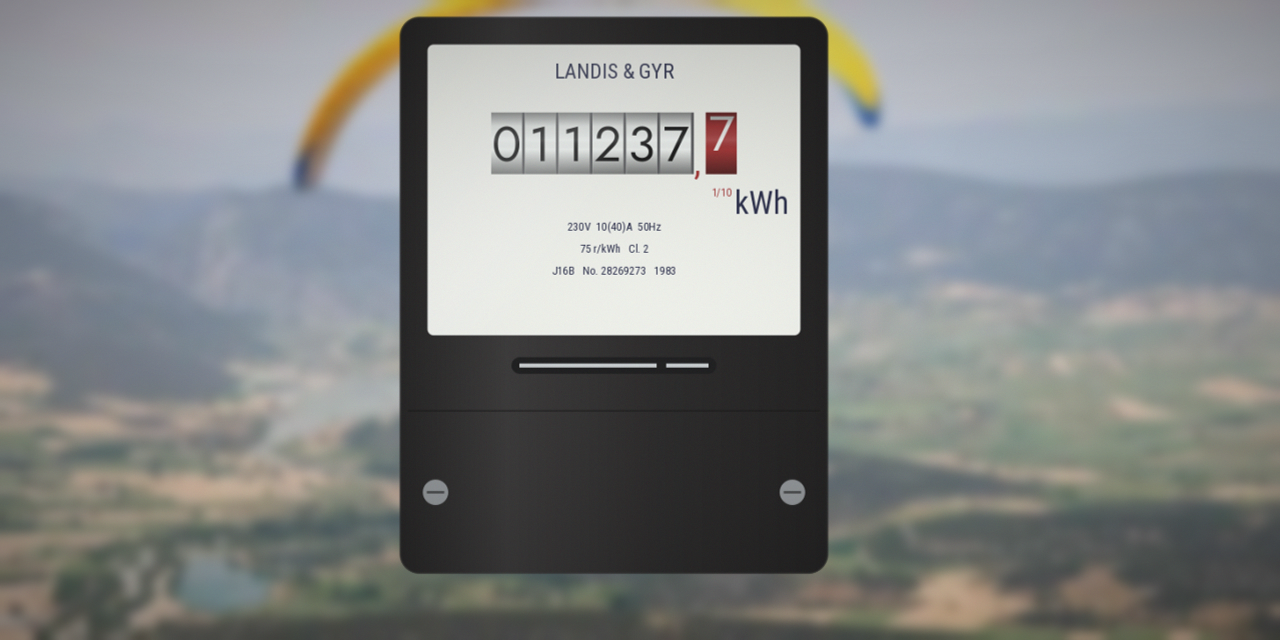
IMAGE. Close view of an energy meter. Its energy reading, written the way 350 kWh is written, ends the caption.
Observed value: 11237.7 kWh
